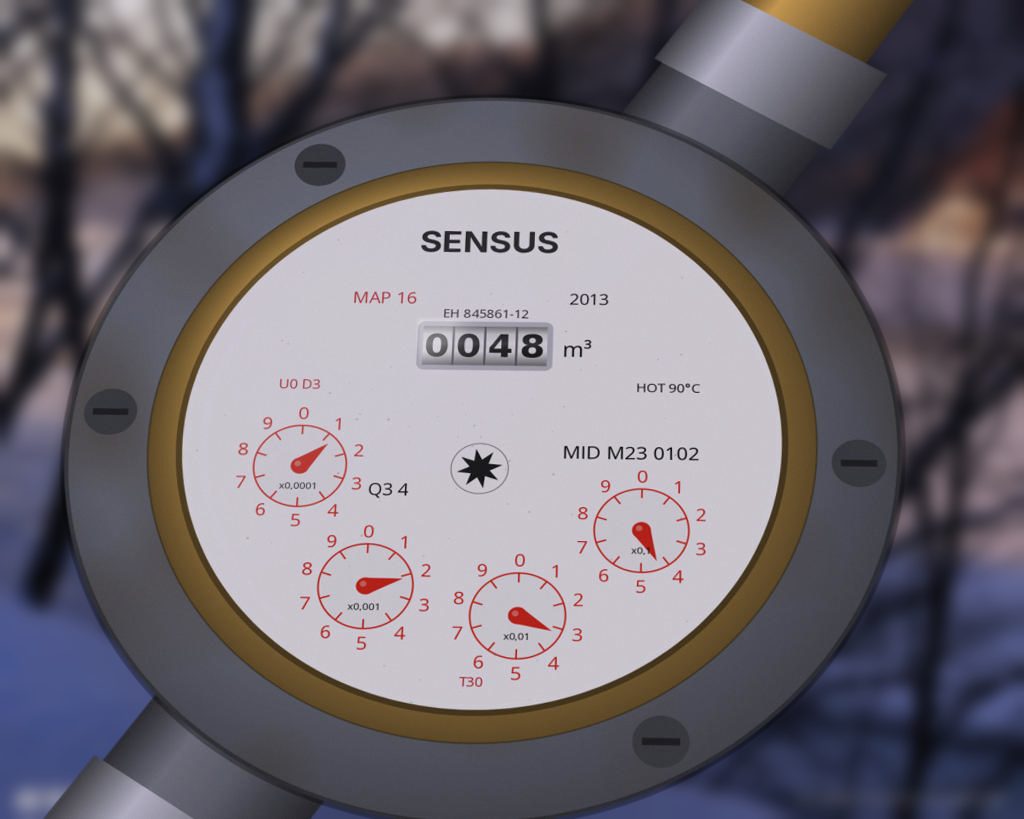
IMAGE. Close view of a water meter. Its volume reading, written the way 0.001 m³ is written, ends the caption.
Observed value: 48.4321 m³
